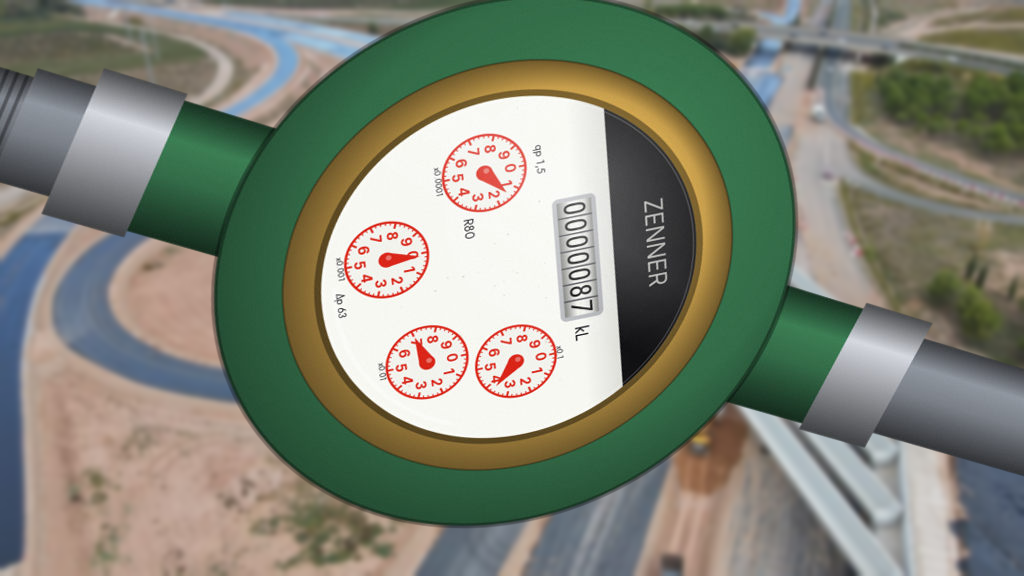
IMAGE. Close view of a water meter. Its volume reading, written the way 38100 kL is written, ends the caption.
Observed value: 87.3701 kL
